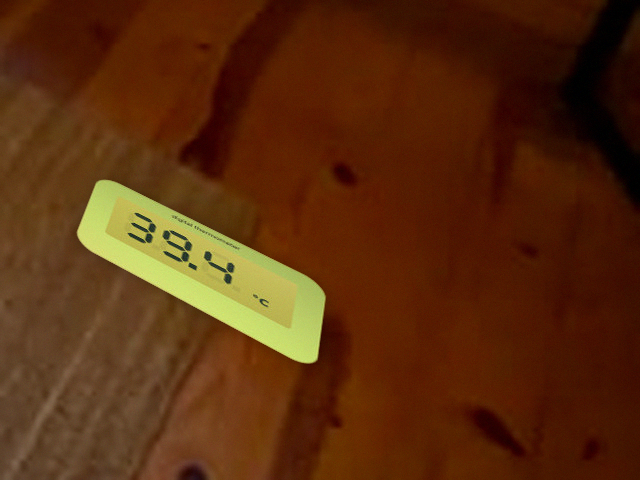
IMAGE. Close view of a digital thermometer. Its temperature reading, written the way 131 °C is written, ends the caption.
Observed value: 39.4 °C
